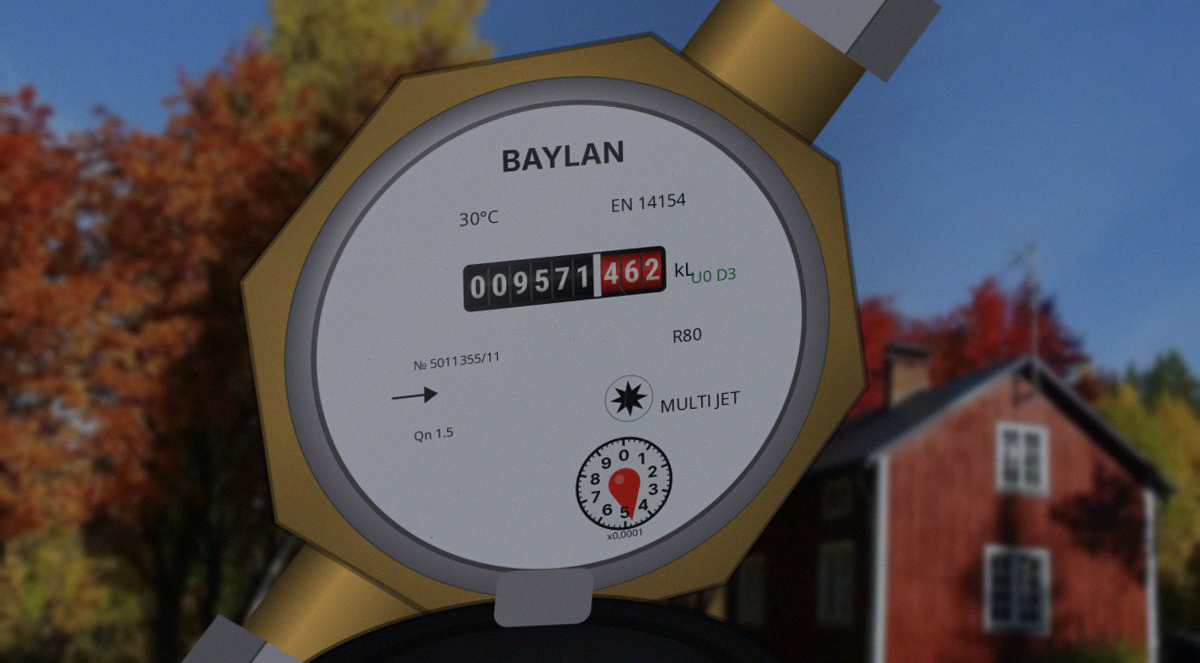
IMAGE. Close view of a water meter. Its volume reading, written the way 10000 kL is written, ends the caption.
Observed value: 9571.4624 kL
